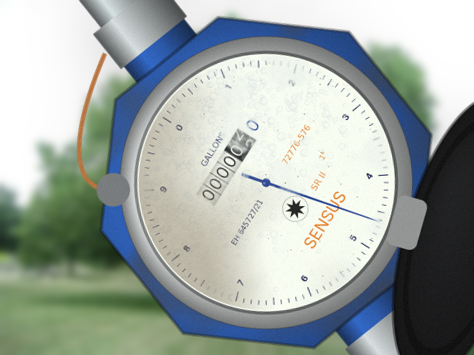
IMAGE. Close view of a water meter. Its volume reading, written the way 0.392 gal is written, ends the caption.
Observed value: 24.6 gal
